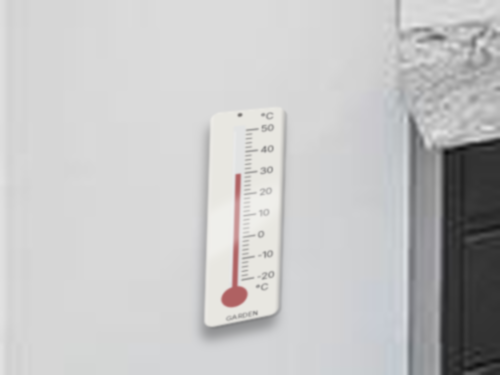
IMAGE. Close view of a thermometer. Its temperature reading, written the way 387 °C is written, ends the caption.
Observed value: 30 °C
